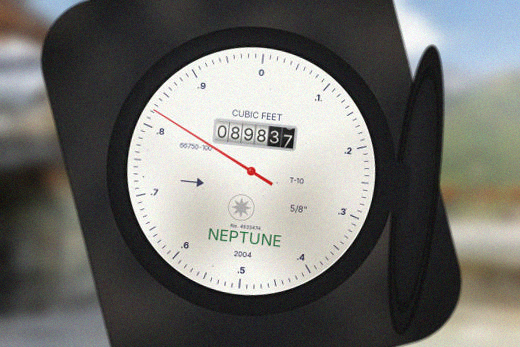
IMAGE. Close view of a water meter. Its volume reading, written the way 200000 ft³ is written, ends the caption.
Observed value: 89836.82 ft³
